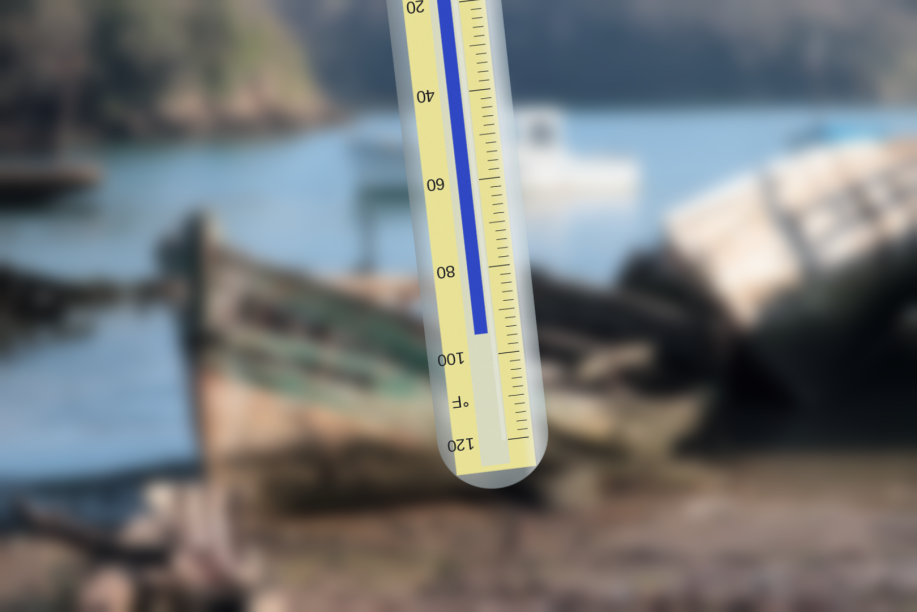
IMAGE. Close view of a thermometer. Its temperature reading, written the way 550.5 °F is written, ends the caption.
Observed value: 95 °F
